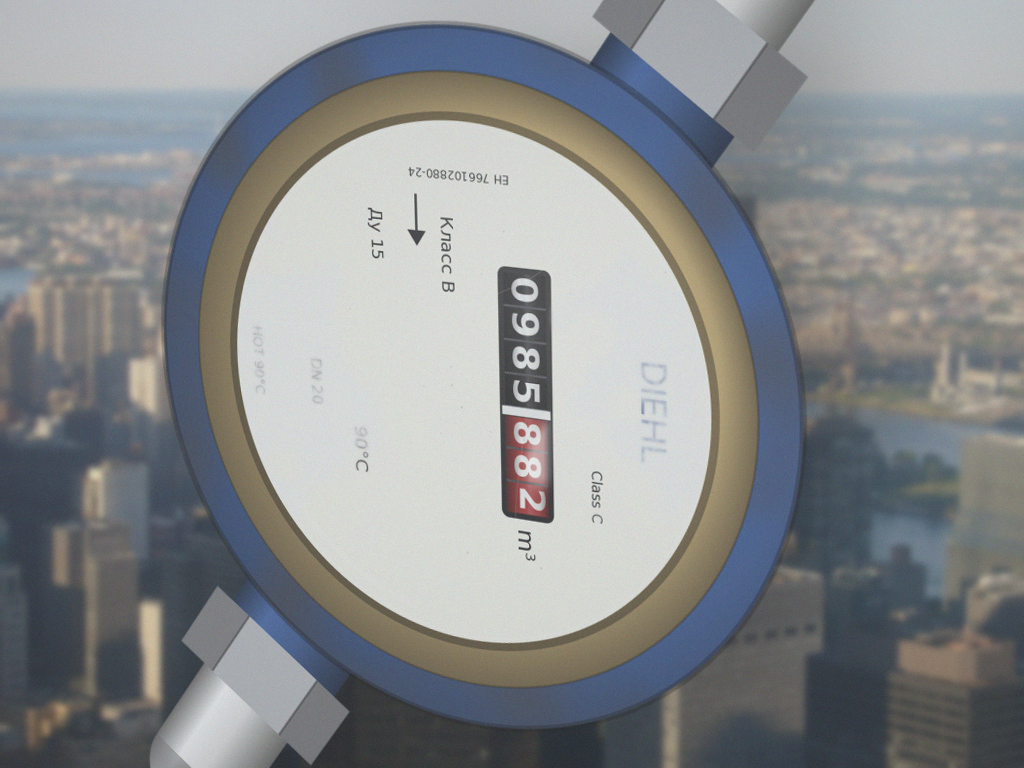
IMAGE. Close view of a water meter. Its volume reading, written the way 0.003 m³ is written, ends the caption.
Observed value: 985.882 m³
